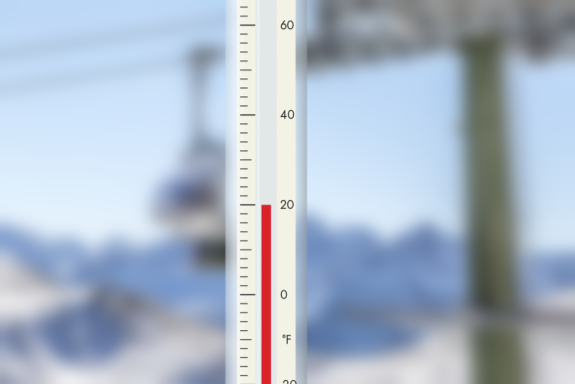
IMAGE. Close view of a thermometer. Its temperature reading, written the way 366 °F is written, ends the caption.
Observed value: 20 °F
